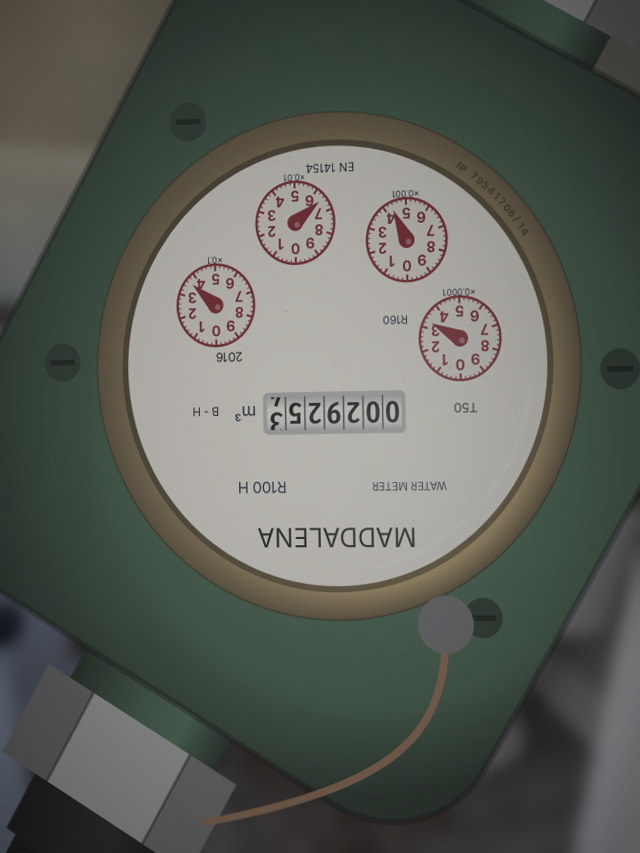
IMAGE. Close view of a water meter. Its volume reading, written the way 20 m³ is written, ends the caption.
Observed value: 29253.3643 m³
